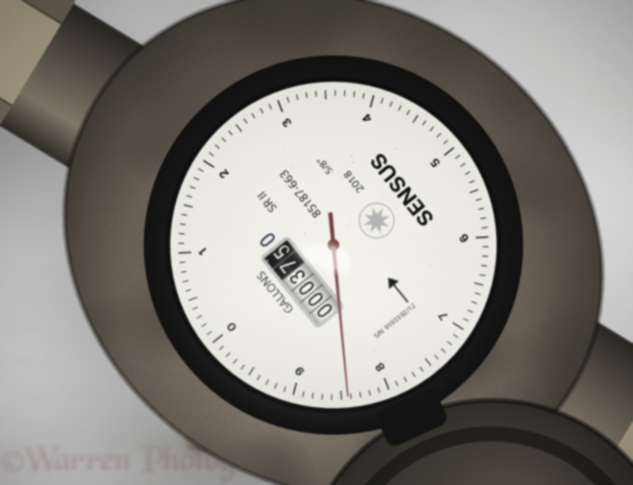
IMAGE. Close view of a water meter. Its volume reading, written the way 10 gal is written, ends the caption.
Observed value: 3748.4 gal
